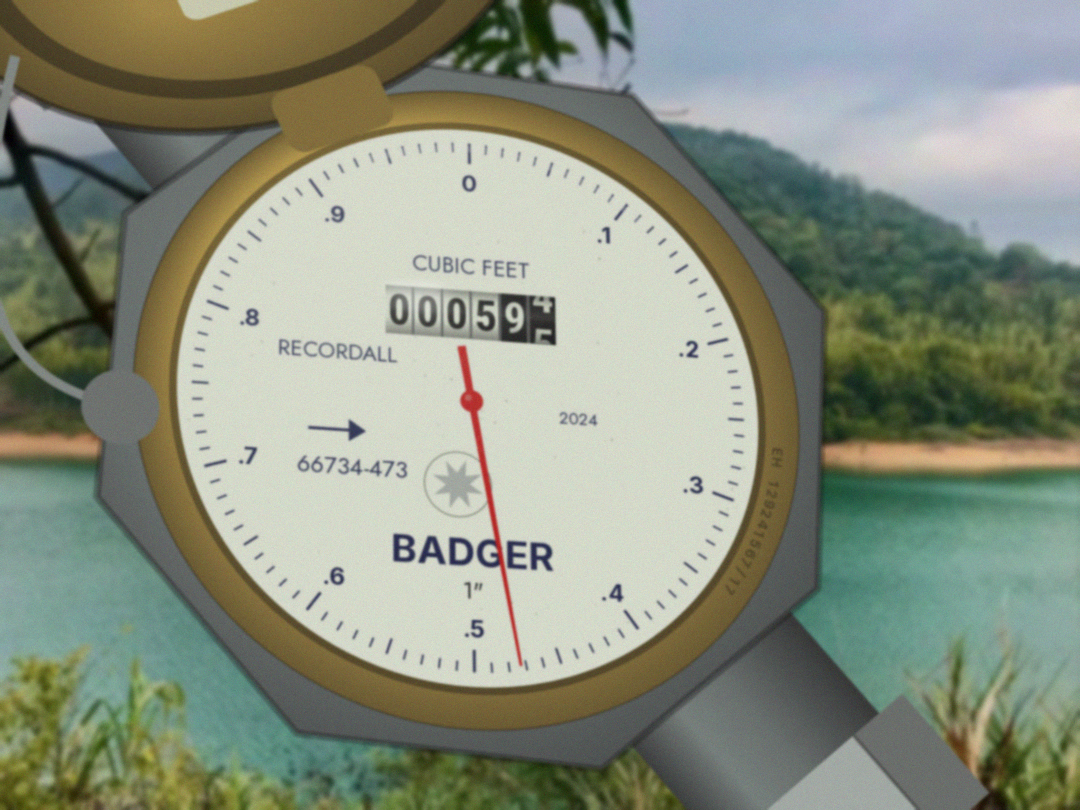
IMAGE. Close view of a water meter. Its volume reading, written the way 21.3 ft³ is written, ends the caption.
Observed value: 594.47 ft³
